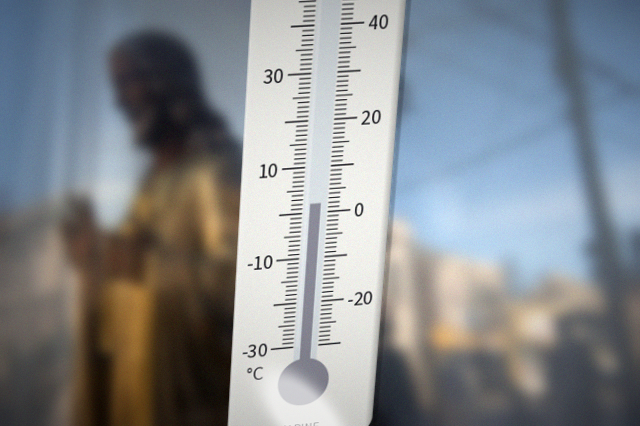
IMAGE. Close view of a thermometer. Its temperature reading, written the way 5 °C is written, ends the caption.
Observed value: 2 °C
